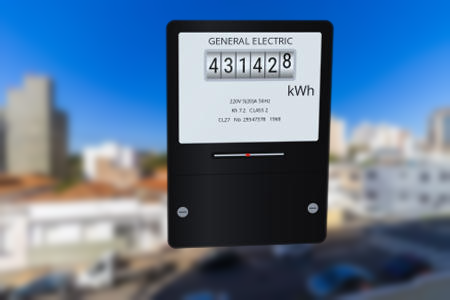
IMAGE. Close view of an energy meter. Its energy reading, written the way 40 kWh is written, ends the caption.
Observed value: 431428 kWh
